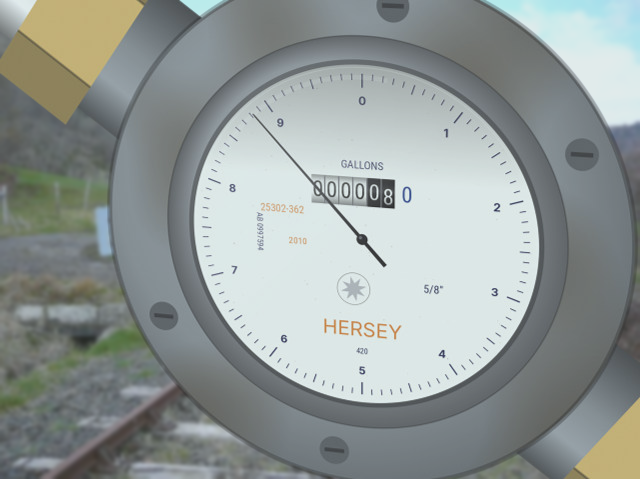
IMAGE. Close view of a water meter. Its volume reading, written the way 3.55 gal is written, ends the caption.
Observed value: 78.8 gal
